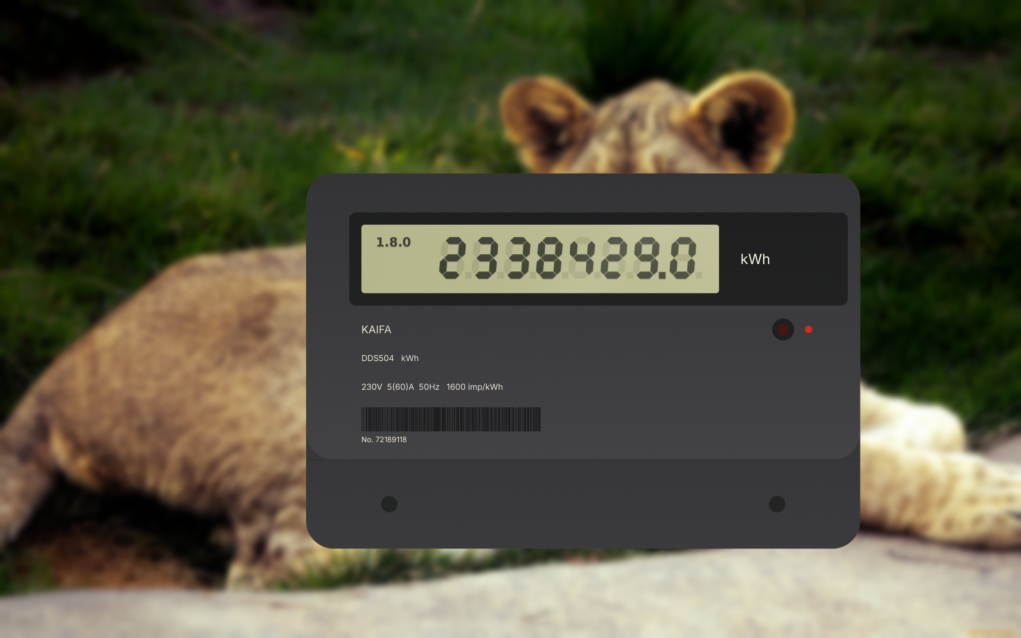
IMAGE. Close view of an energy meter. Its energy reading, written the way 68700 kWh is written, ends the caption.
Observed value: 2338429.0 kWh
